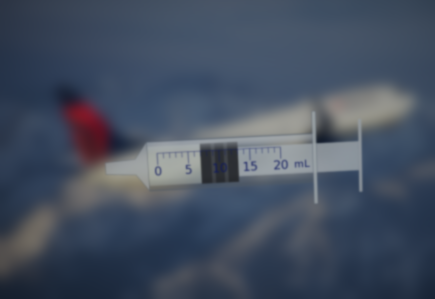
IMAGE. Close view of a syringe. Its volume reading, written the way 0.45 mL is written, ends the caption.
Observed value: 7 mL
